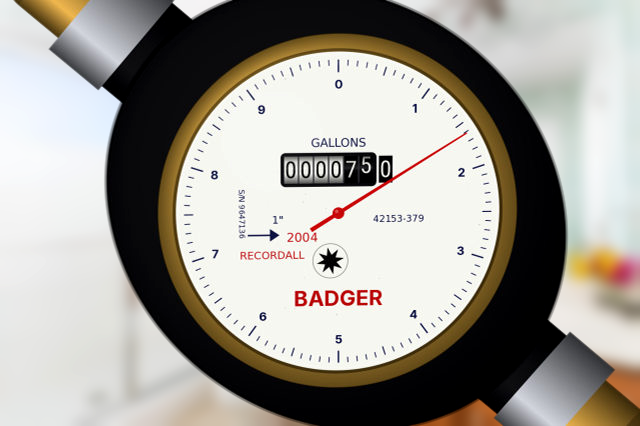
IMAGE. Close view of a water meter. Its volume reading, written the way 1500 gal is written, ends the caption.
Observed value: 751.6 gal
